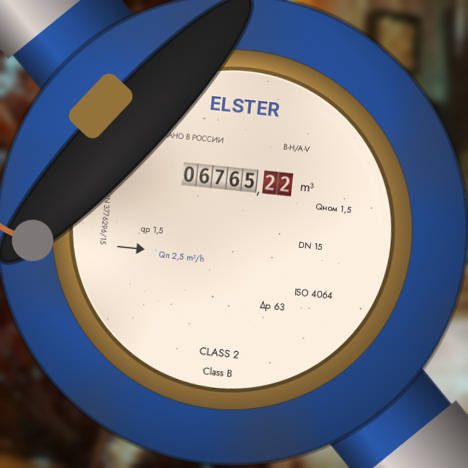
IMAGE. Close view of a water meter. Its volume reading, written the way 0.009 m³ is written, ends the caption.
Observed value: 6765.22 m³
